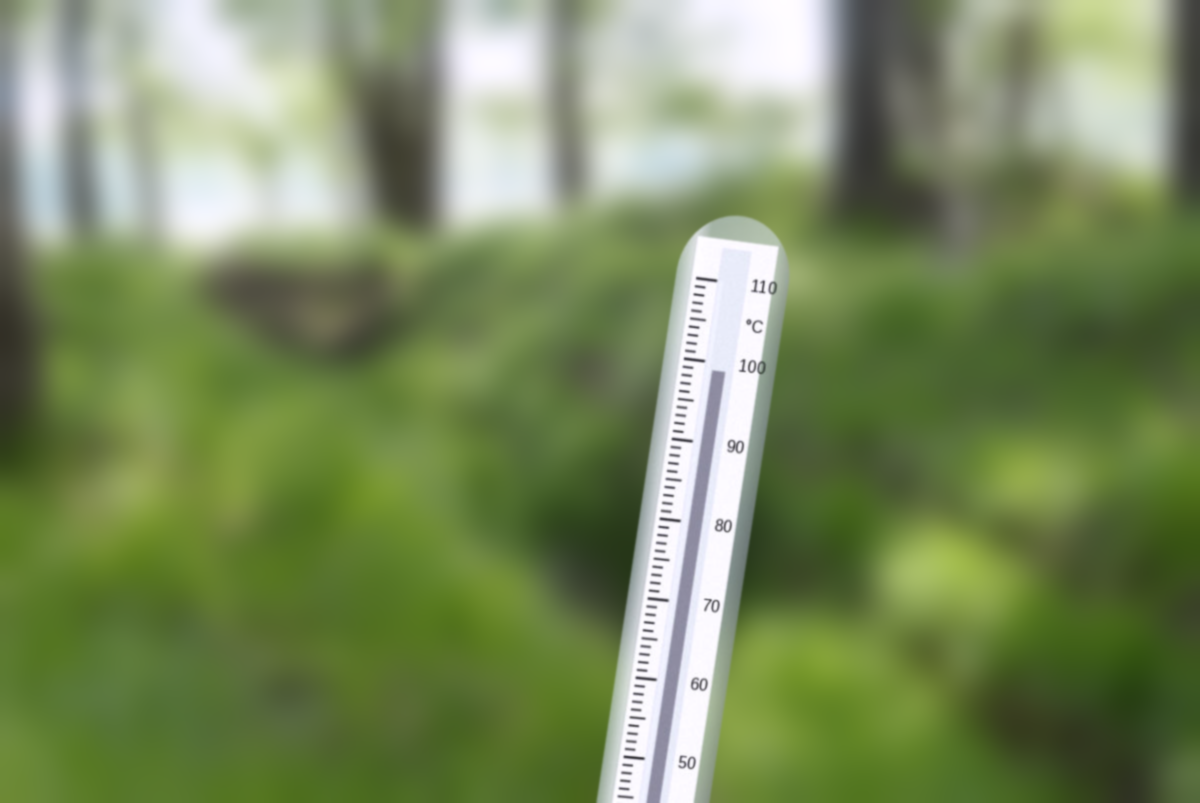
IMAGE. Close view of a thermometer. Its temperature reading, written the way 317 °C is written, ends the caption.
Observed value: 99 °C
